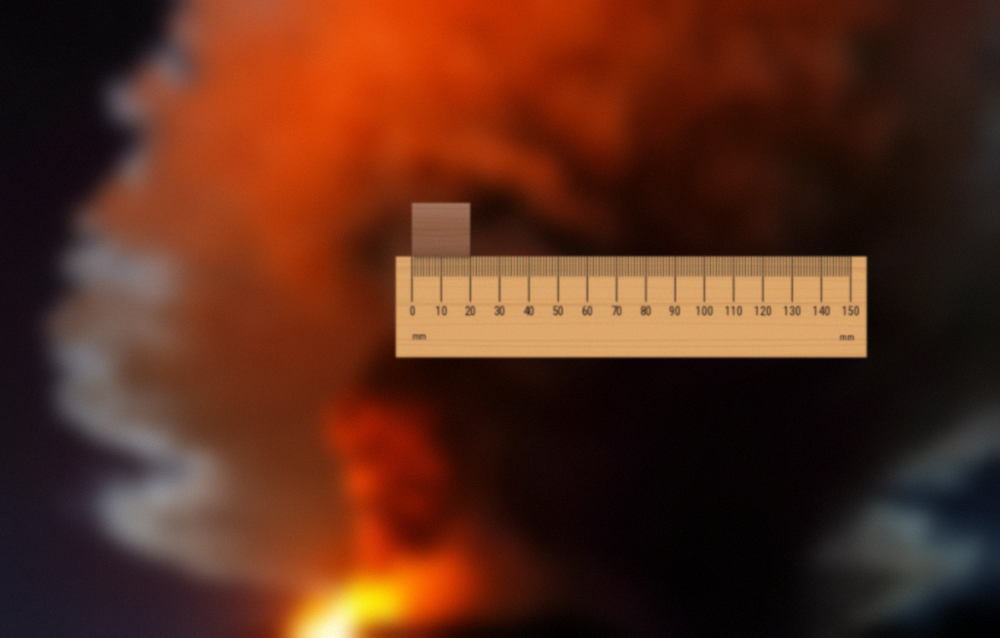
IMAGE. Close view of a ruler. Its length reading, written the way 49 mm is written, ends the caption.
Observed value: 20 mm
